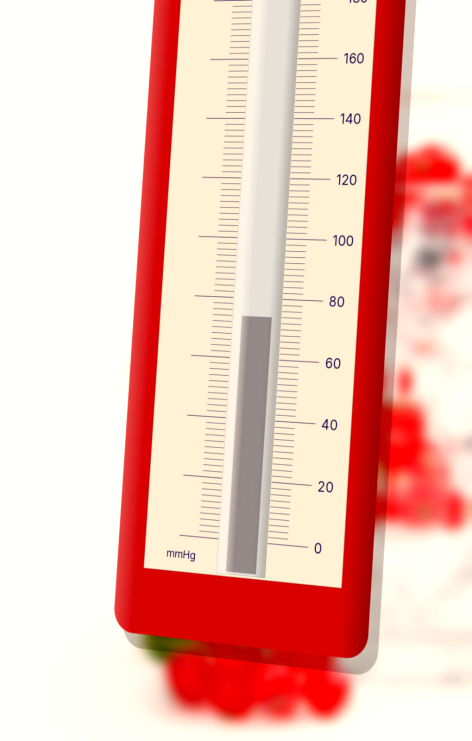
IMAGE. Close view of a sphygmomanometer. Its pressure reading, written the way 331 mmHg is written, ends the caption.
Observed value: 74 mmHg
